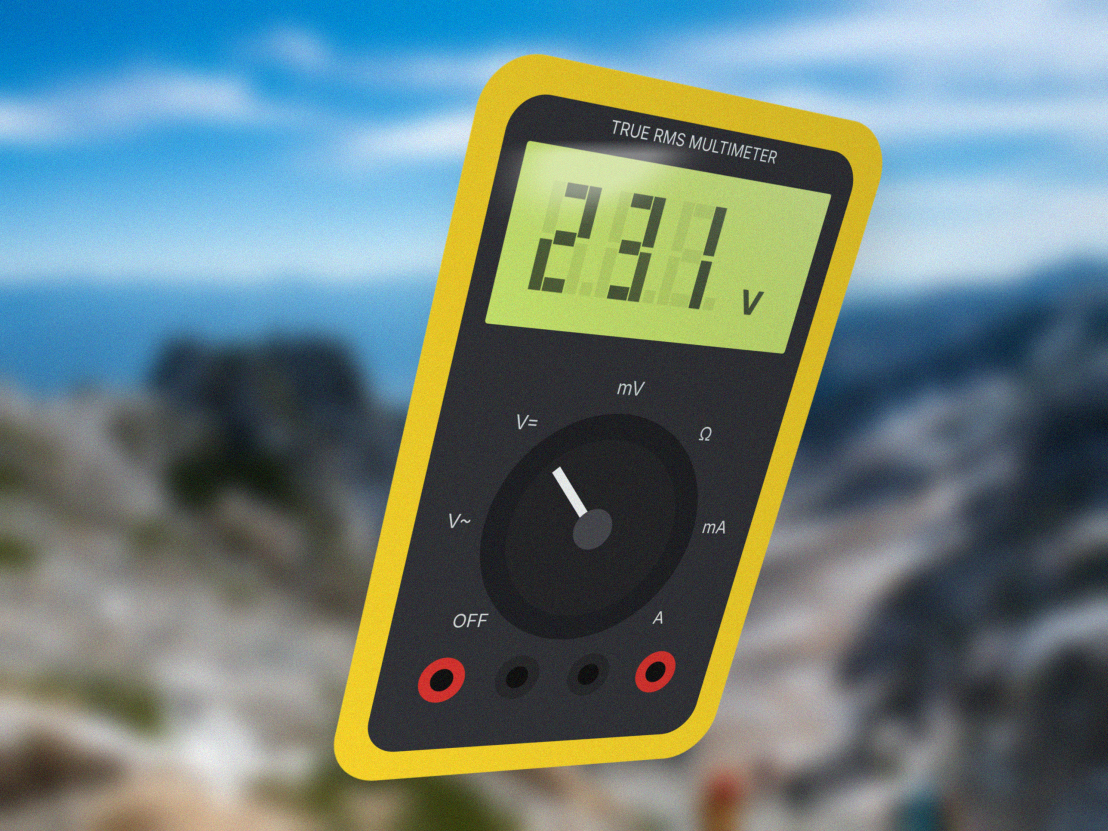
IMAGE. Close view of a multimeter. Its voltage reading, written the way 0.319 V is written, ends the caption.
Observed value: 231 V
